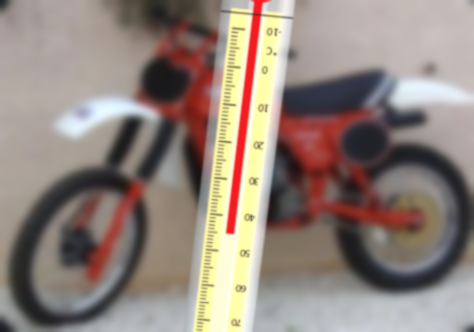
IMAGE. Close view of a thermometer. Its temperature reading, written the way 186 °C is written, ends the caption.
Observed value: 45 °C
